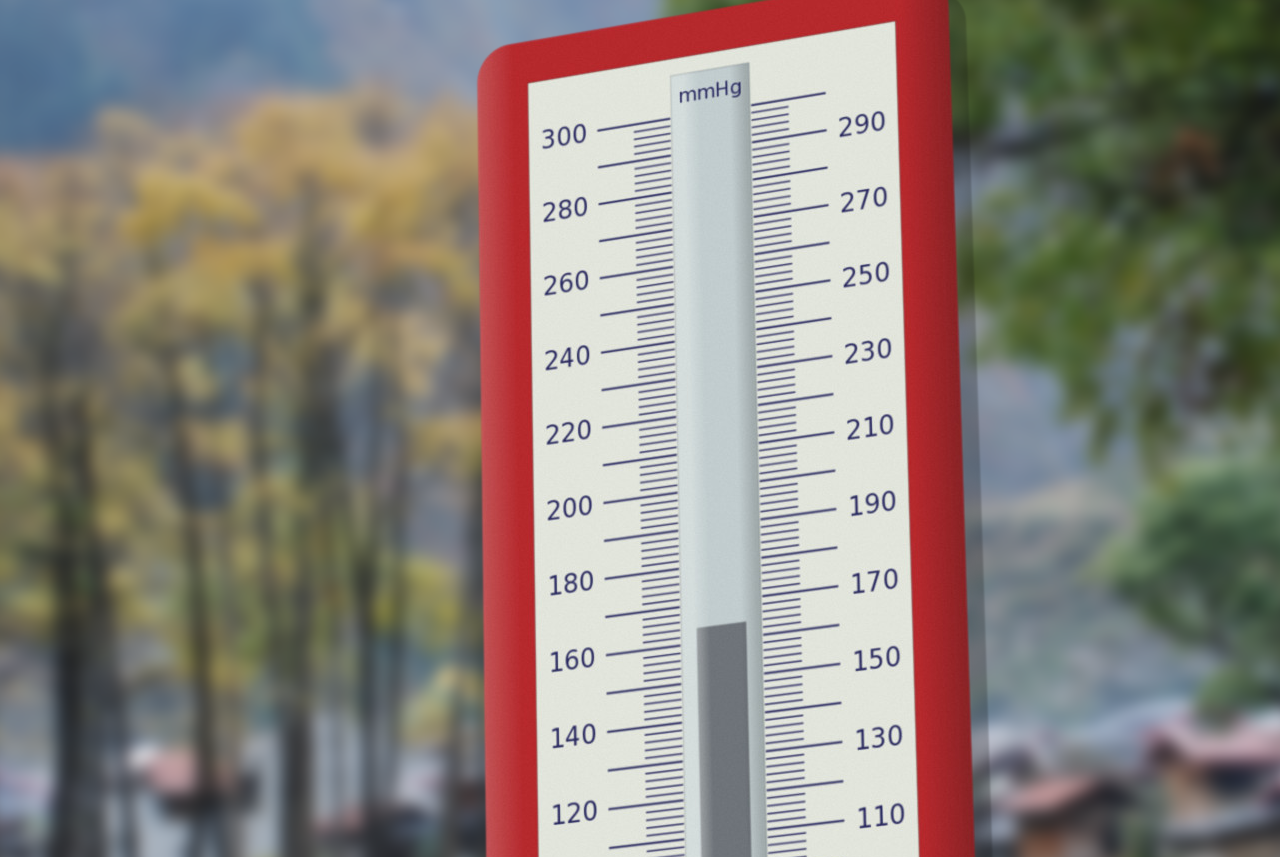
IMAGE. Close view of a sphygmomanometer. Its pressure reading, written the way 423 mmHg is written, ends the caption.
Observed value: 164 mmHg
